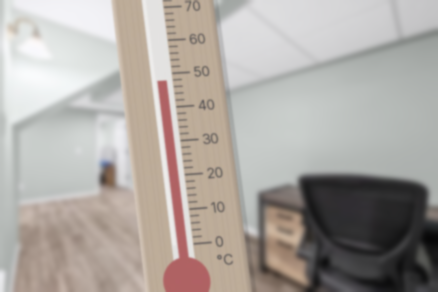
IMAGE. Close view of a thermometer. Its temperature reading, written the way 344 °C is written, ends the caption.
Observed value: 48 °C
